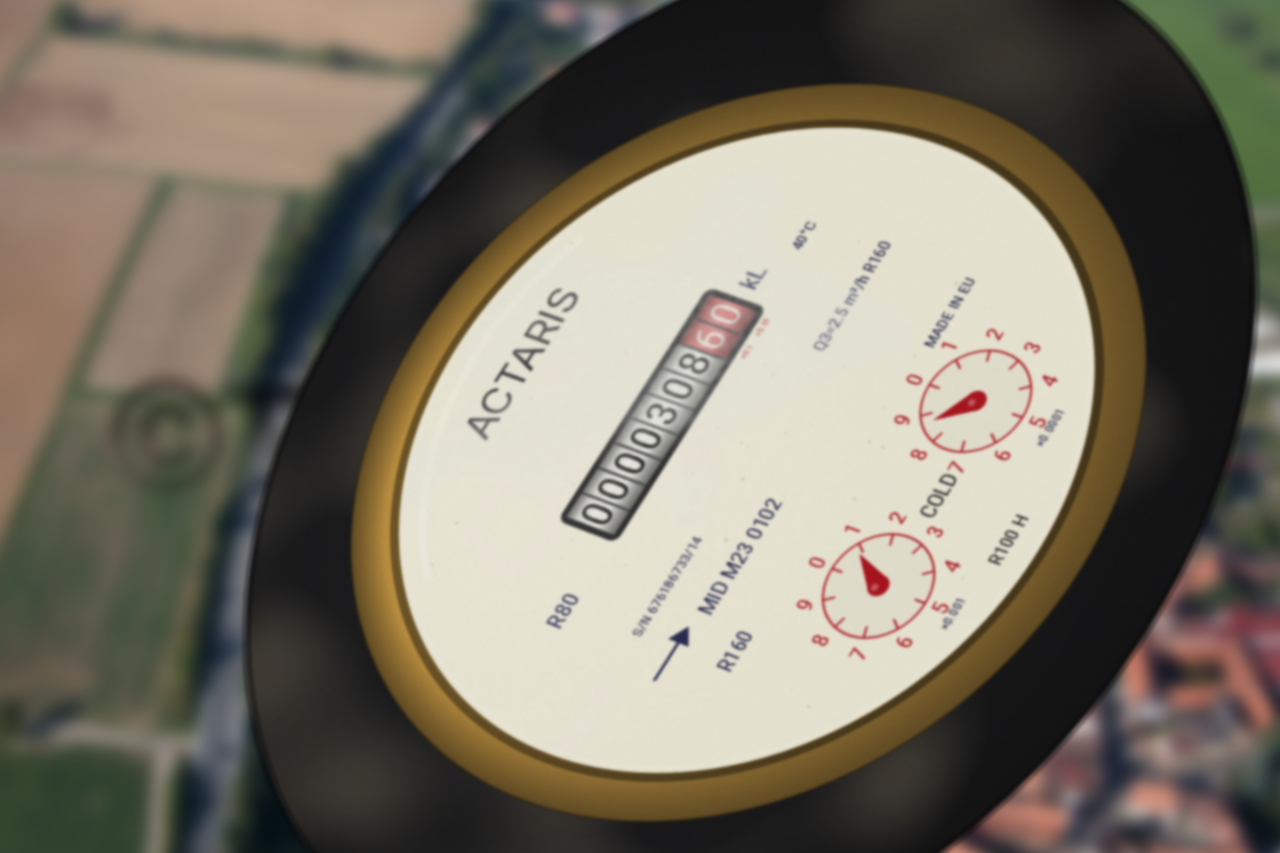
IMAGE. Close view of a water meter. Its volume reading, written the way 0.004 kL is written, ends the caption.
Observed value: 308.6008 kL
